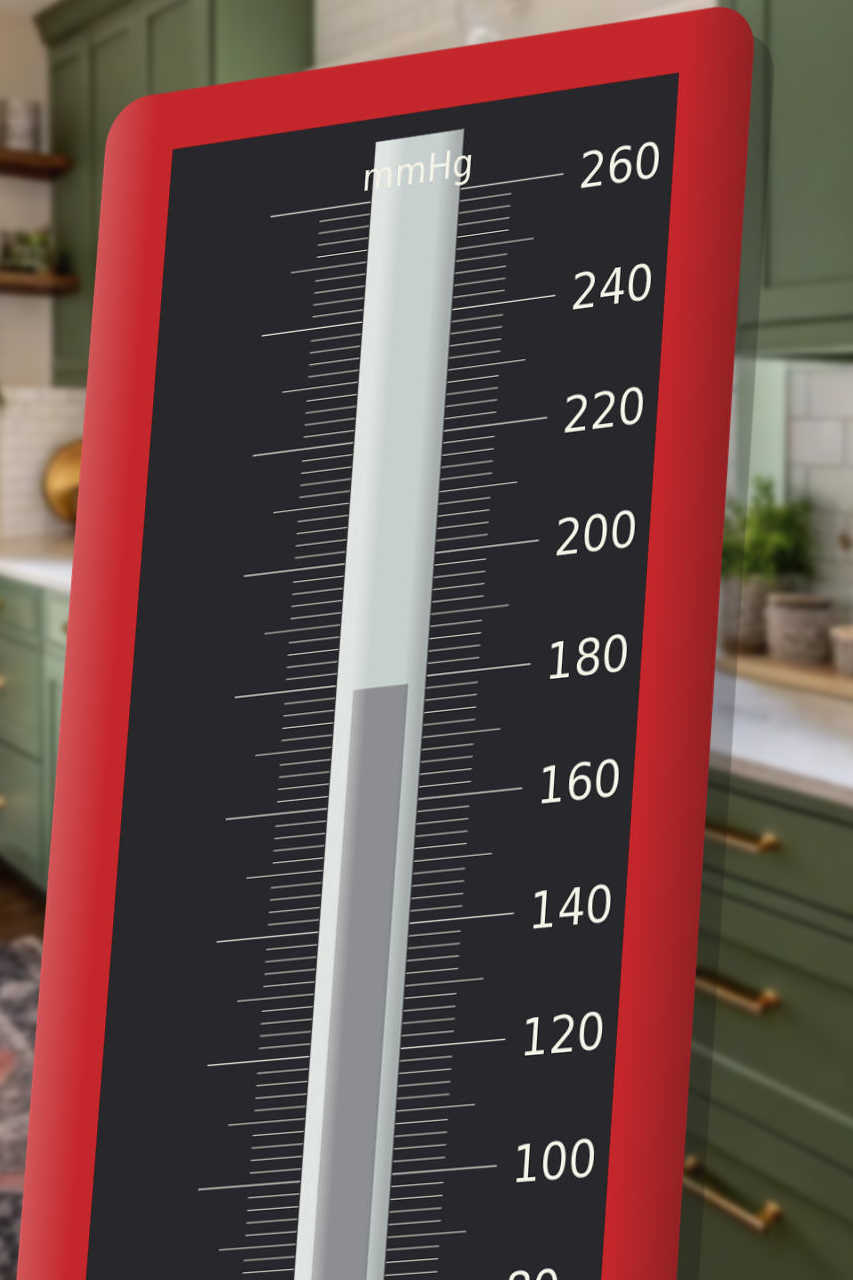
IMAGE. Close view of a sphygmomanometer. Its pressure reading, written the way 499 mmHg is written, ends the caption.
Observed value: 179 mmHg
